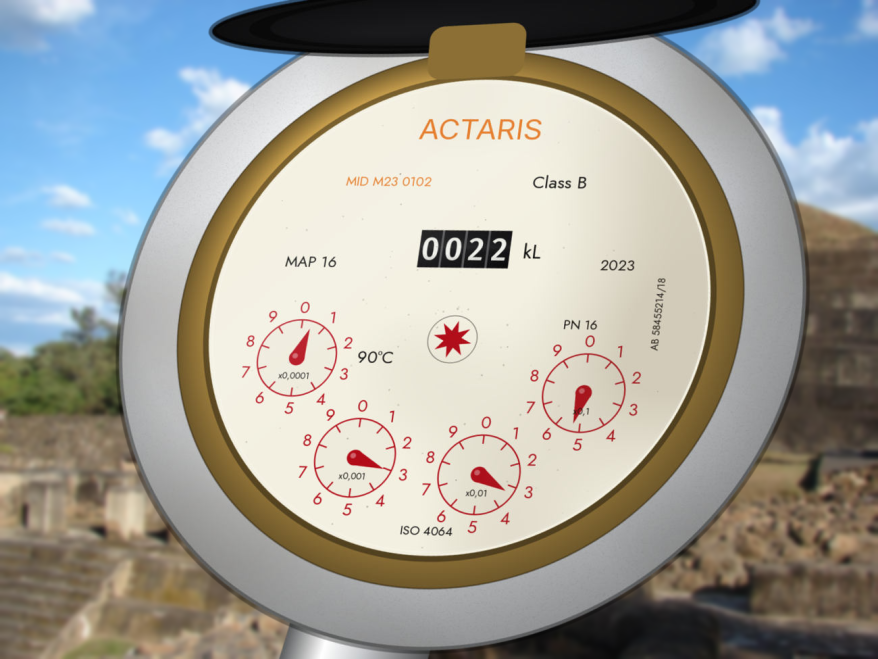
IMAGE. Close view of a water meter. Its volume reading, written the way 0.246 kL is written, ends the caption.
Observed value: 22.5330 kL
